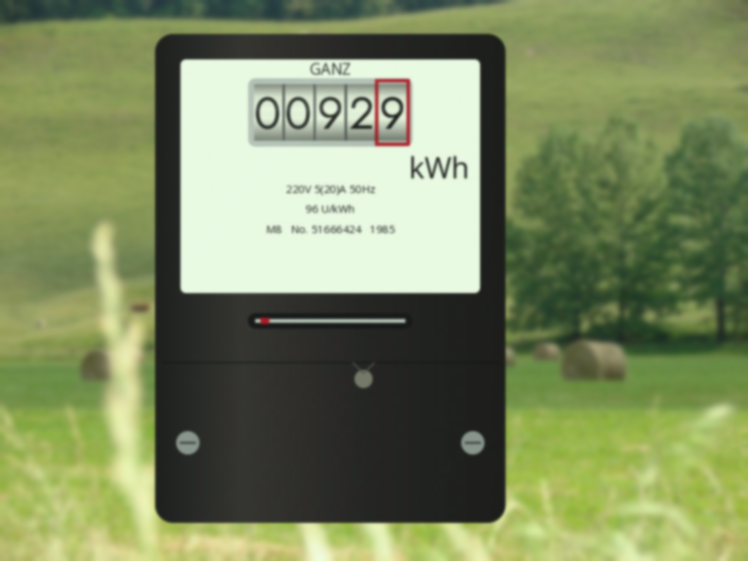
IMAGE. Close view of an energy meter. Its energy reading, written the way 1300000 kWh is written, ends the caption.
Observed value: 92.9 kWh
